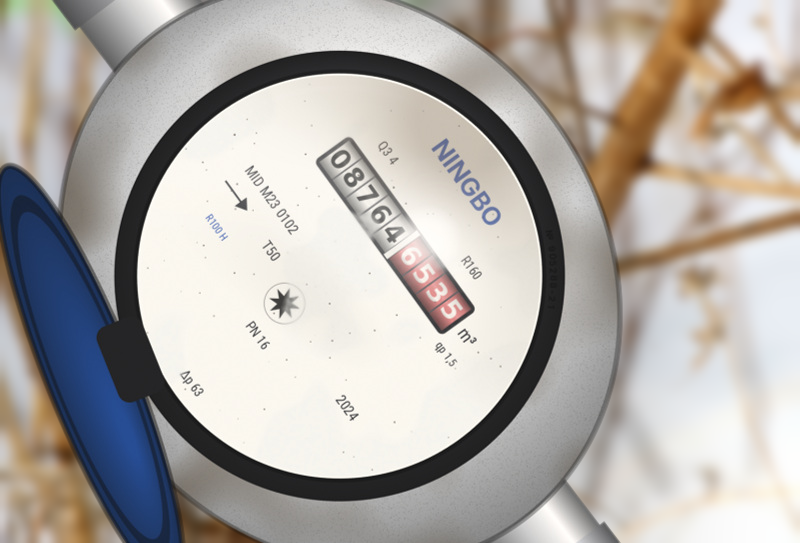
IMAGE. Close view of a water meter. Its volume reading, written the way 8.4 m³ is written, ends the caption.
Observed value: 8764.6535 m³
